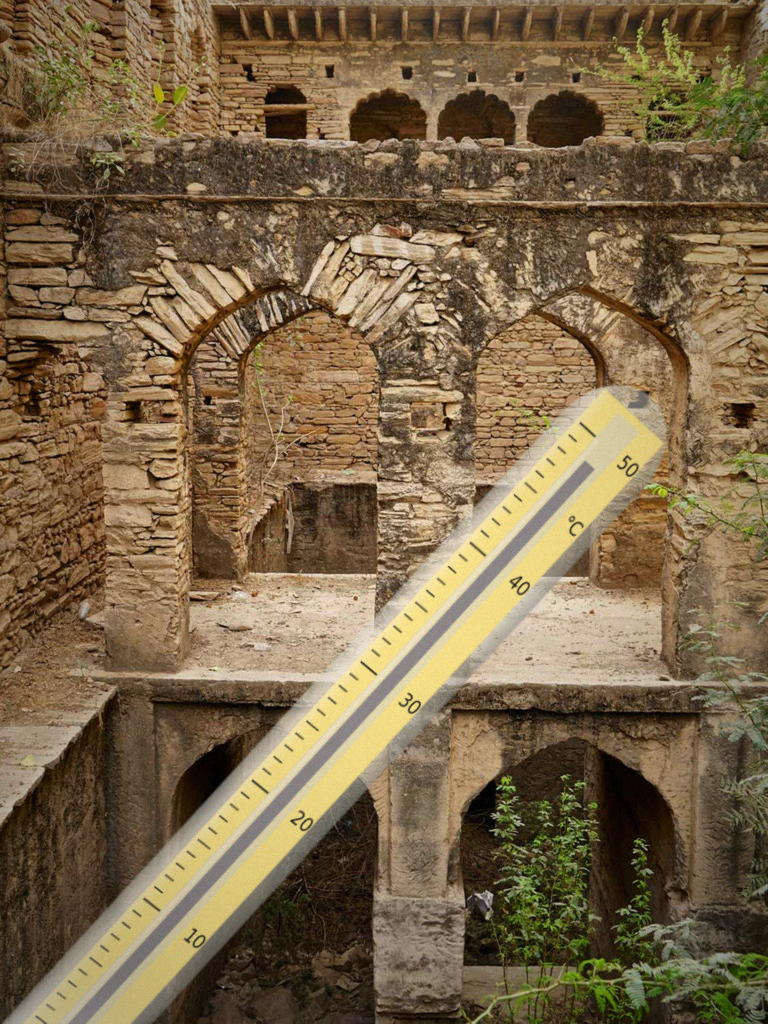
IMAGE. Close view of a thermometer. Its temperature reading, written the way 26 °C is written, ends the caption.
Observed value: 48.5 °C
